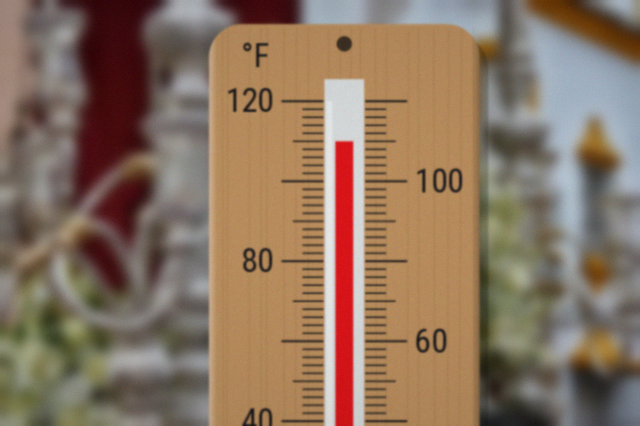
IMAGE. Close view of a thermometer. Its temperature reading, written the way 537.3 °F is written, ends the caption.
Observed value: 110 °F
